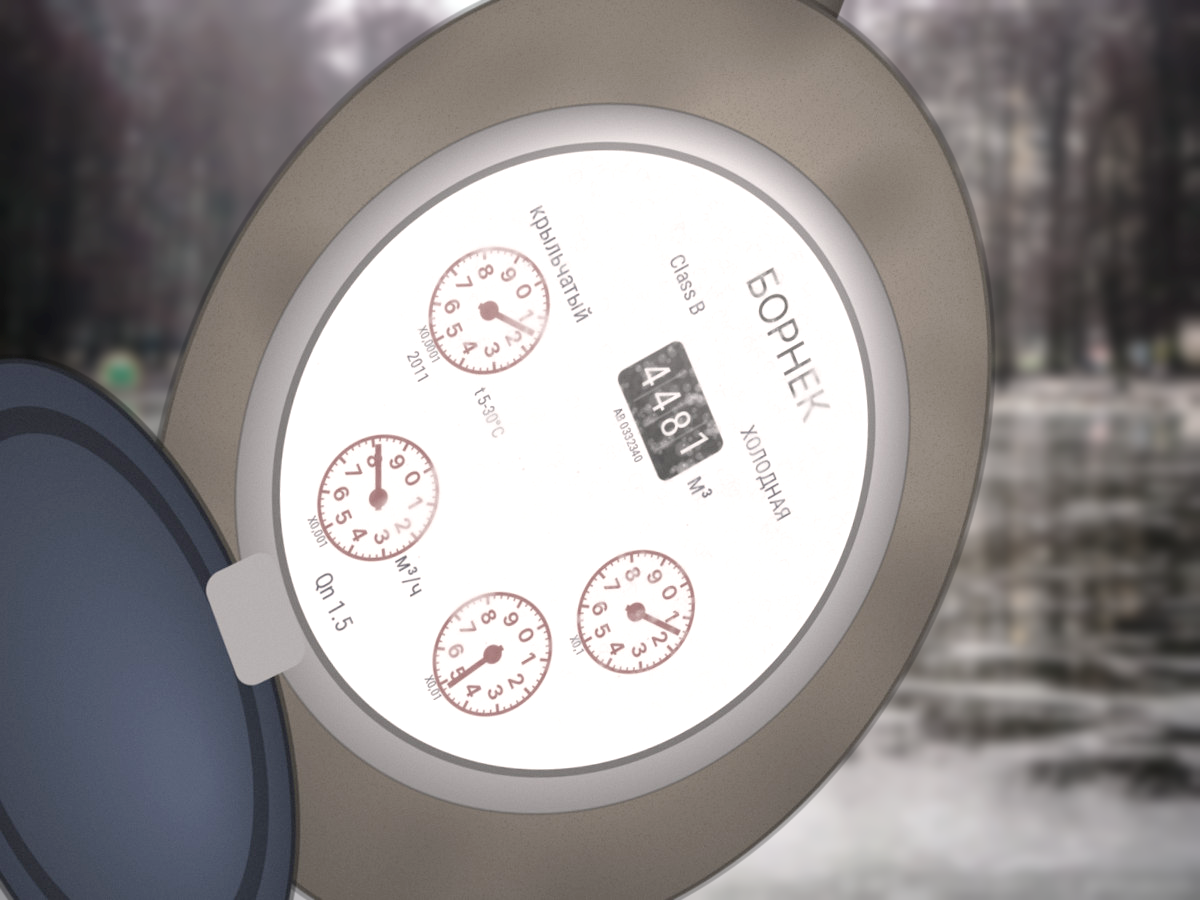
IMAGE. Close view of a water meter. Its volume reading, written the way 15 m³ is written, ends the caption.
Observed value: 4481.1481 m³
